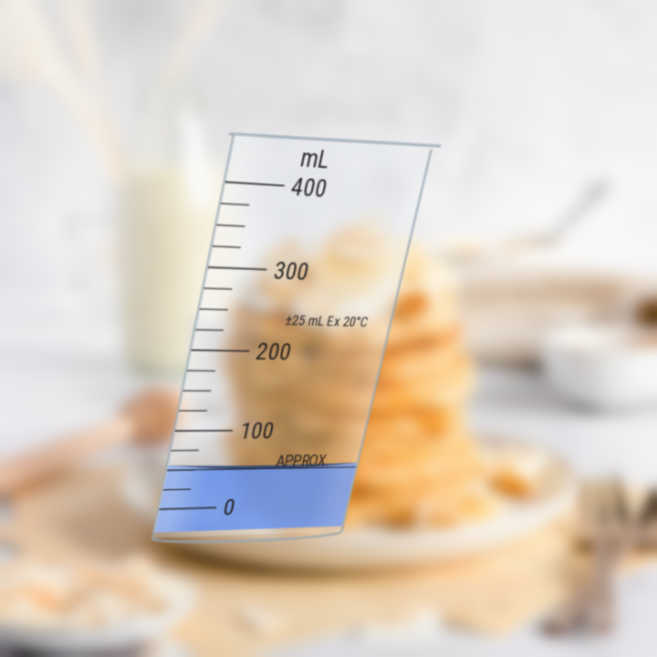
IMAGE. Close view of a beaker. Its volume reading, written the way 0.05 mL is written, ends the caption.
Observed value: 50 mL
